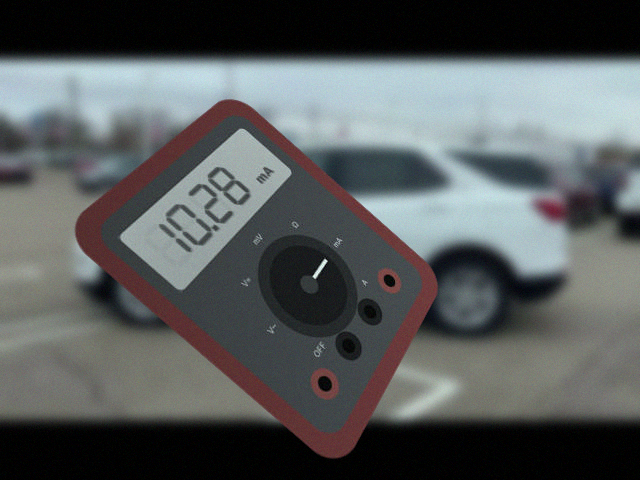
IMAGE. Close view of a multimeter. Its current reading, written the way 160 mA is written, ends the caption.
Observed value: 10.28 mA
